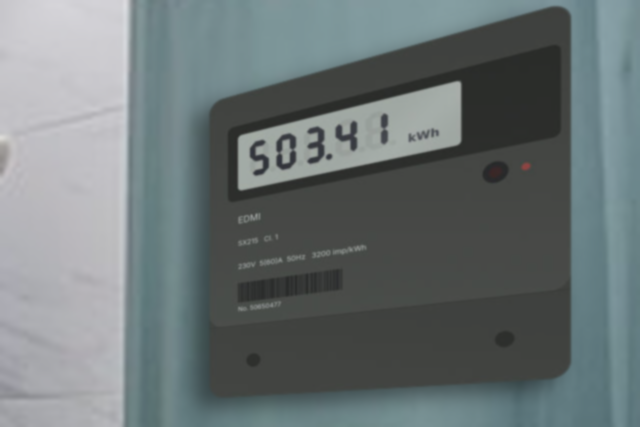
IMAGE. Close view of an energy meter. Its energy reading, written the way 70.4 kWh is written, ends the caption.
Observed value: 503.41 kWh
